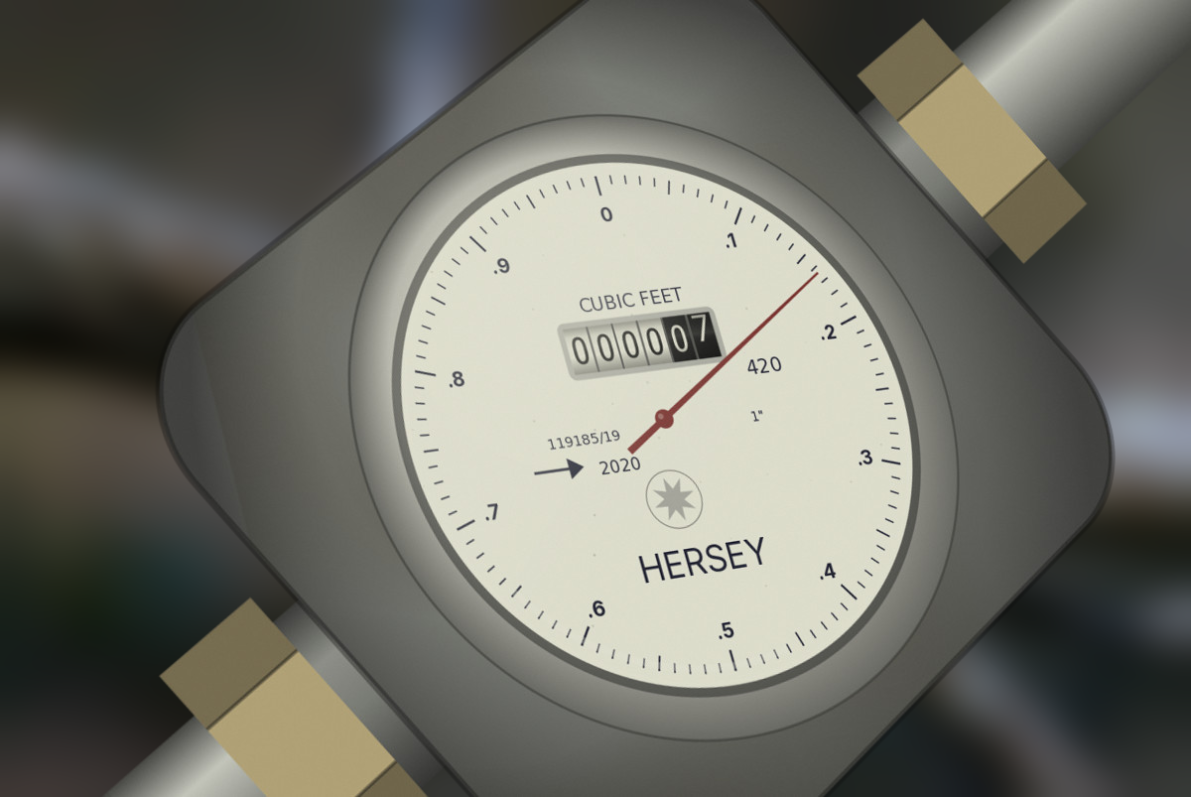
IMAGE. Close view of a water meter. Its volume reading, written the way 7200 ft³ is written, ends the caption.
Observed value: 7.16 ft³
